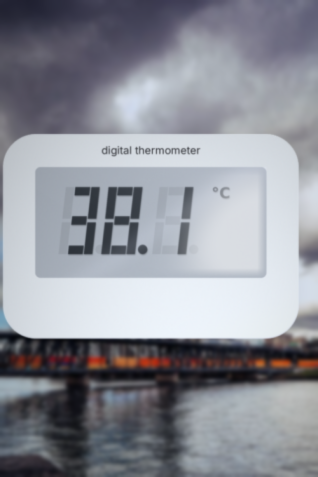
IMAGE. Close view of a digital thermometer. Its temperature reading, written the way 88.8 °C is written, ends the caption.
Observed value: 38.1 °C
